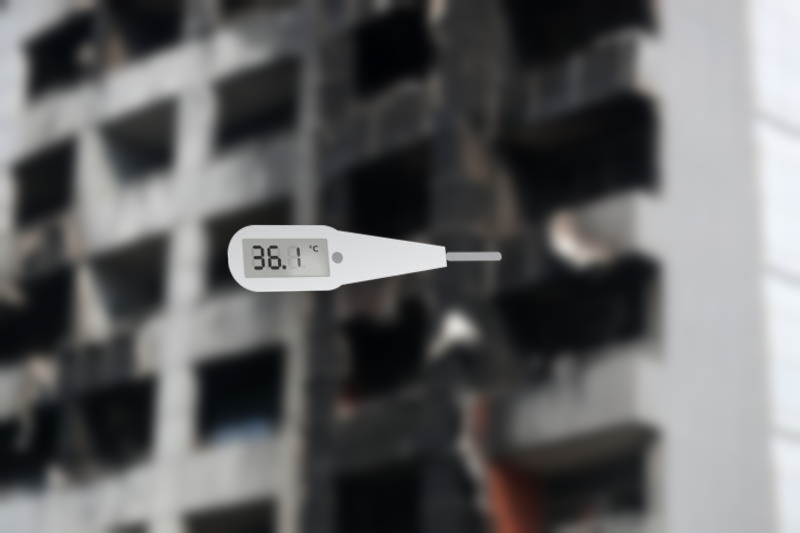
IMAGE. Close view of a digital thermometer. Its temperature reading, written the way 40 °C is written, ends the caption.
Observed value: 36.1 °C
